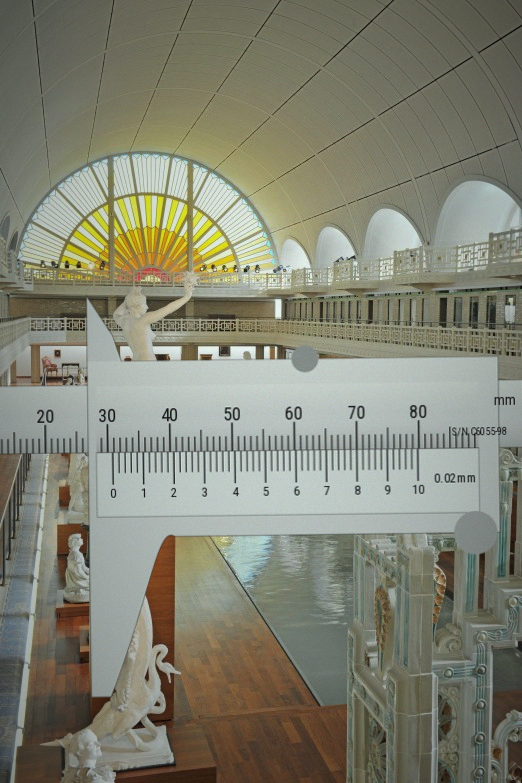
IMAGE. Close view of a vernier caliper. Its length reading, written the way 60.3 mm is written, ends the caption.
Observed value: 30.8 mm
